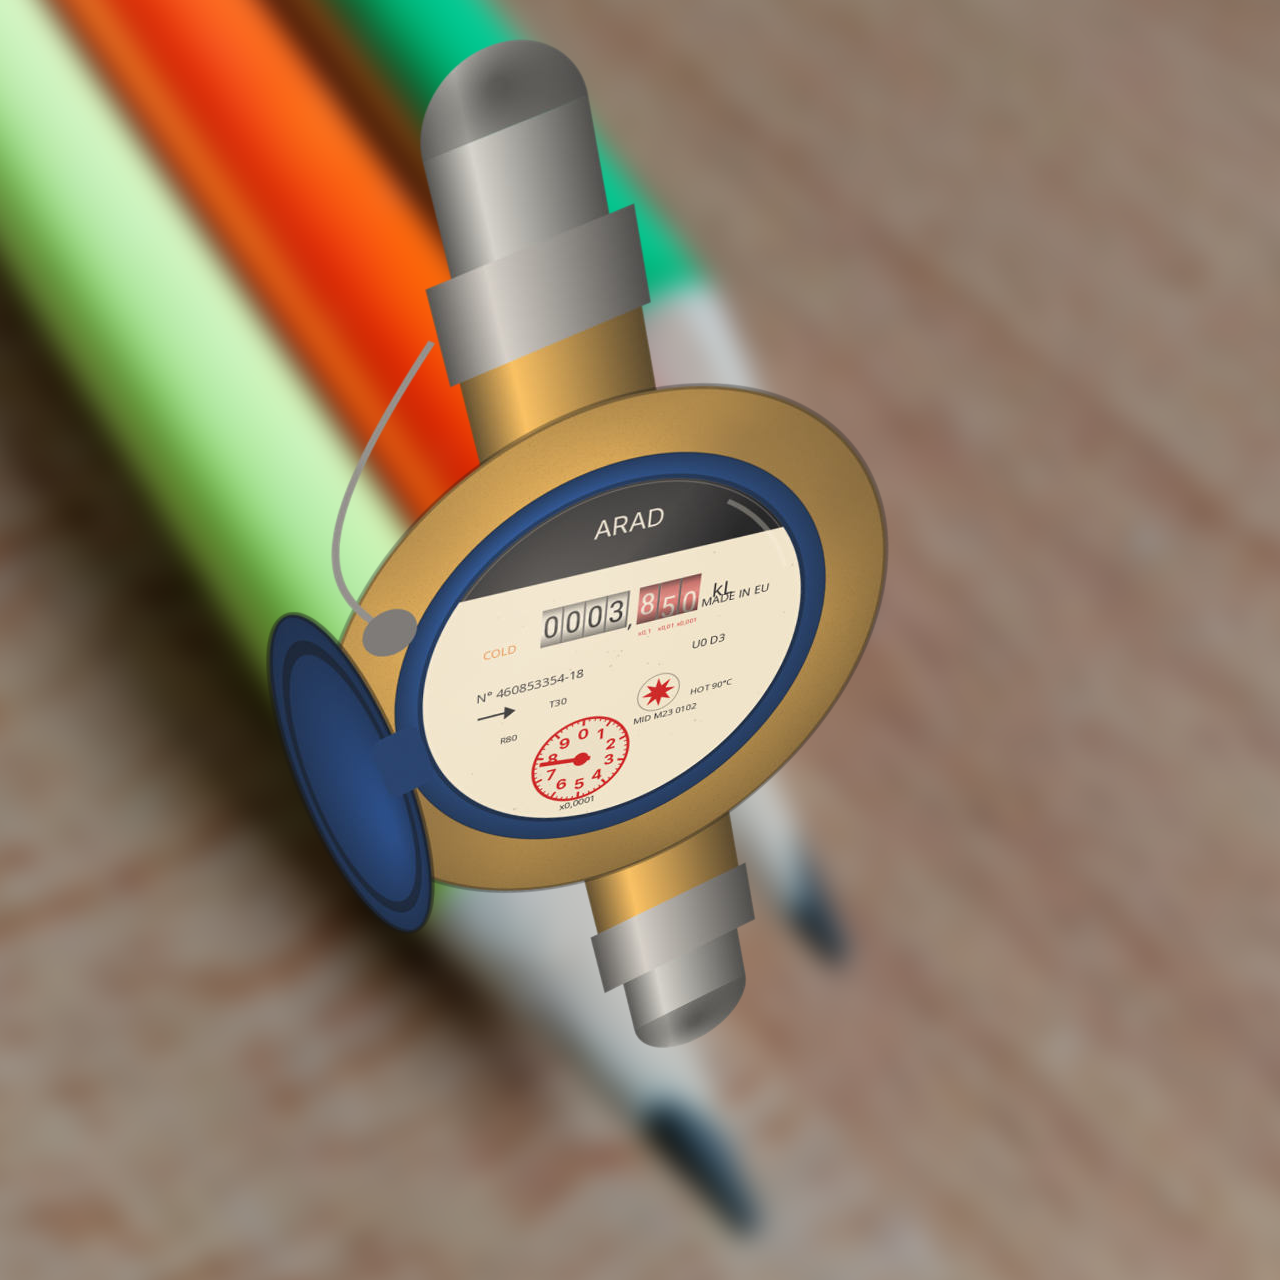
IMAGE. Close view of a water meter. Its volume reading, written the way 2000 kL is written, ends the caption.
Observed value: 3.8497 kL
